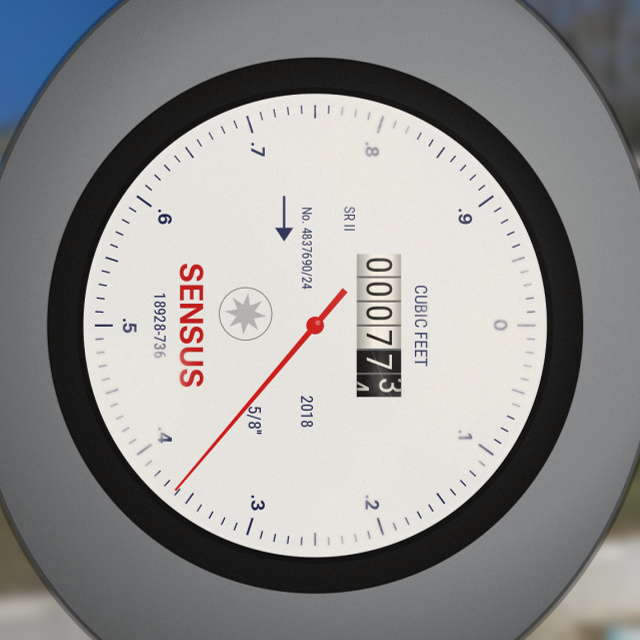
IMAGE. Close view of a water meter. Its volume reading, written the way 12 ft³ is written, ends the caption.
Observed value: 773.36 ft³
